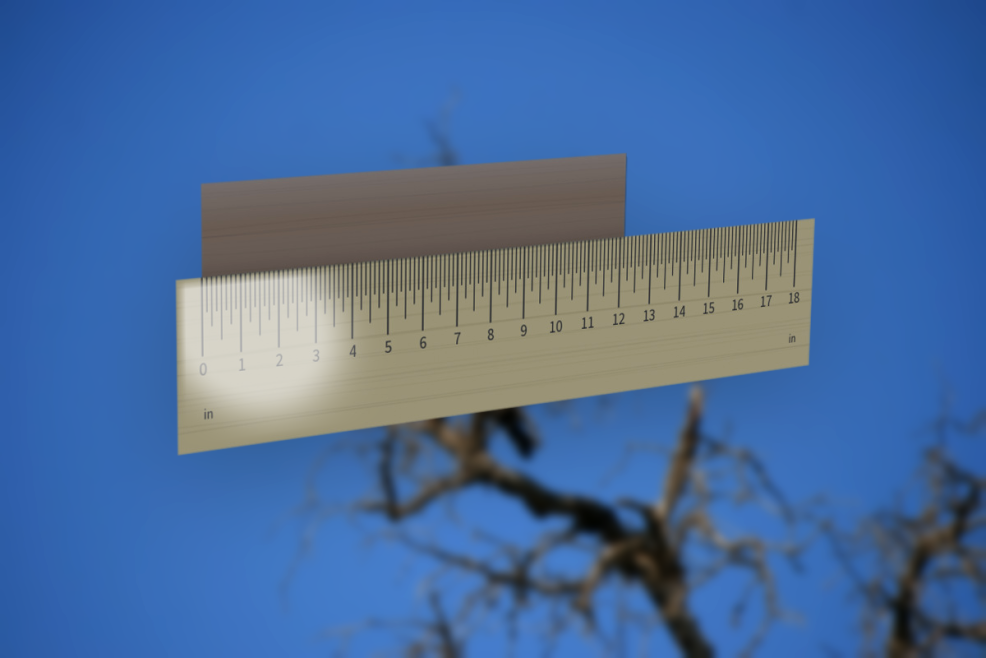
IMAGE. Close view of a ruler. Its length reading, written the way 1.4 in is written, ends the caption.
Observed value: 12.125 in
